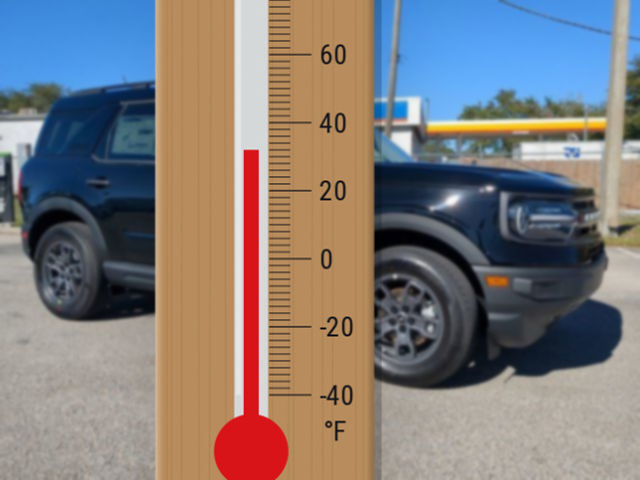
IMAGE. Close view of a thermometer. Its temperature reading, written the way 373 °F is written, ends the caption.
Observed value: 32 °F
